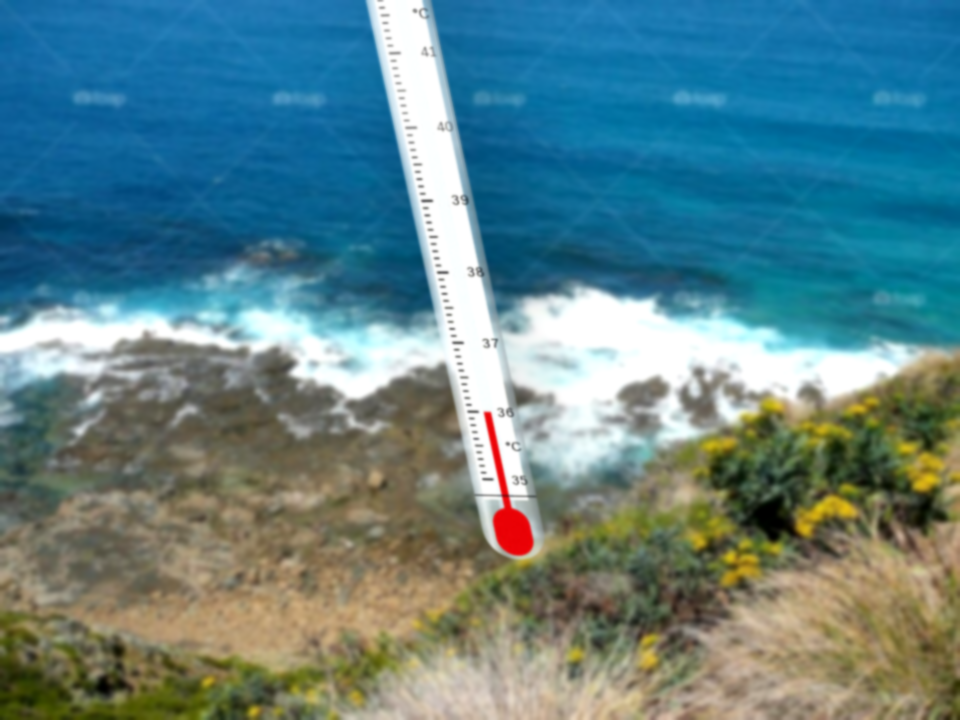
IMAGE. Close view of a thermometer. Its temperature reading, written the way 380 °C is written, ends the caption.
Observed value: 36 °C
